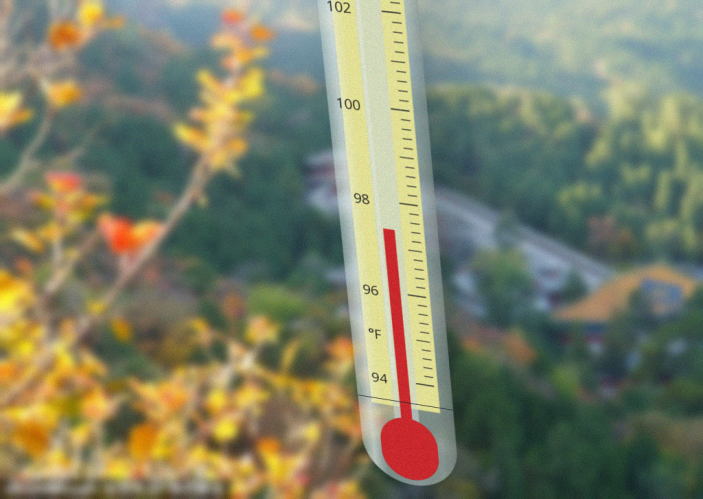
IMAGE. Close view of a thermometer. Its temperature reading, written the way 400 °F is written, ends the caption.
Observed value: 97.4 °F
